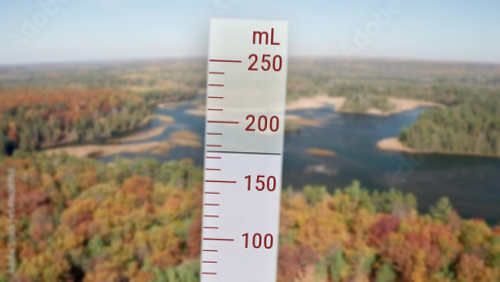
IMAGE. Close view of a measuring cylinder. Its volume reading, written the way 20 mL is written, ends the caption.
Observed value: 175 mL
